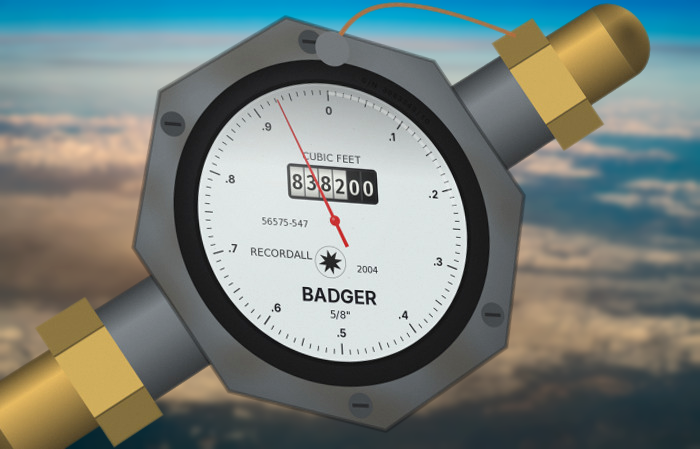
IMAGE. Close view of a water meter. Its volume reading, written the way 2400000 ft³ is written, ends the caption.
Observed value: 838199.93 ft³
